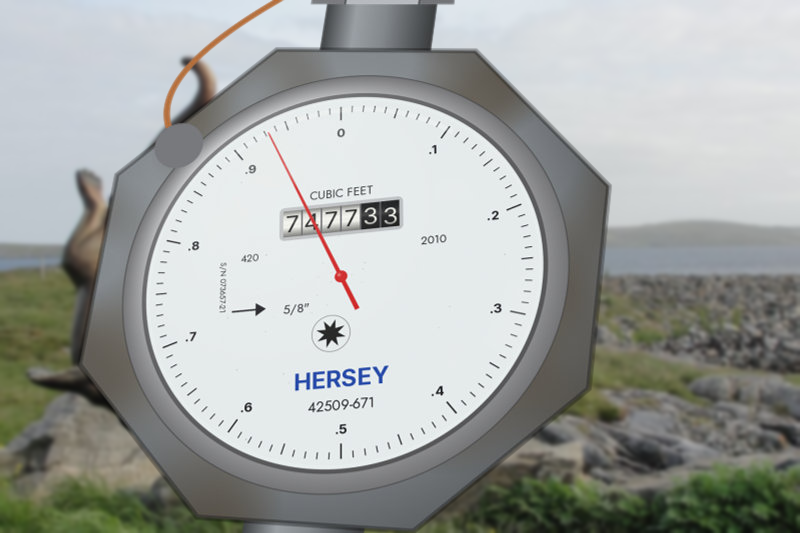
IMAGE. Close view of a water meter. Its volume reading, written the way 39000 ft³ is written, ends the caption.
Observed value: 747732.93 ft³
